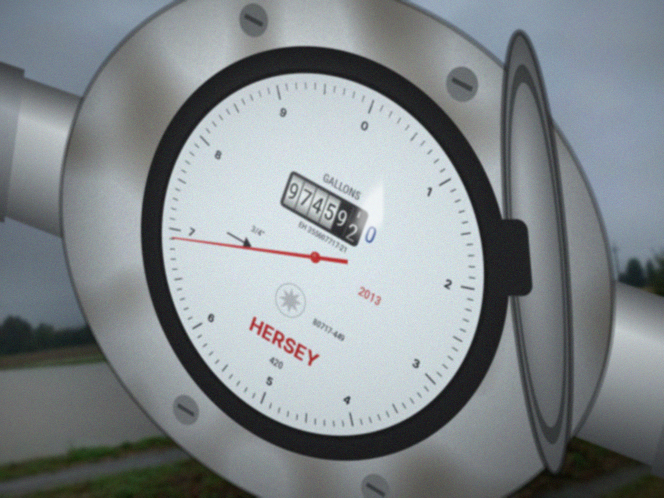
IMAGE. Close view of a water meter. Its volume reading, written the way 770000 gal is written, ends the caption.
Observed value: 9745916.9 gal
